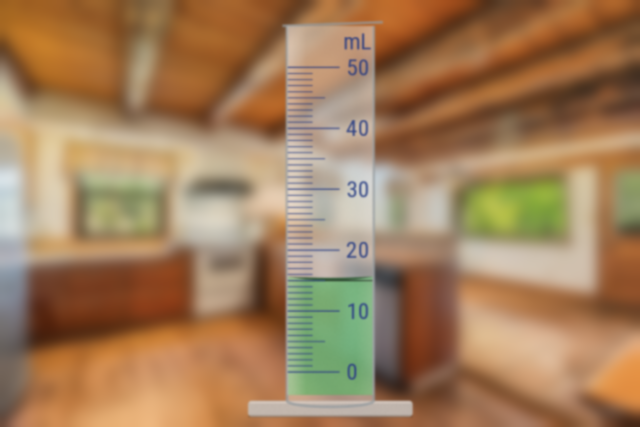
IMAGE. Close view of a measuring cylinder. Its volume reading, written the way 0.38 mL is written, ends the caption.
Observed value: 15 mL
